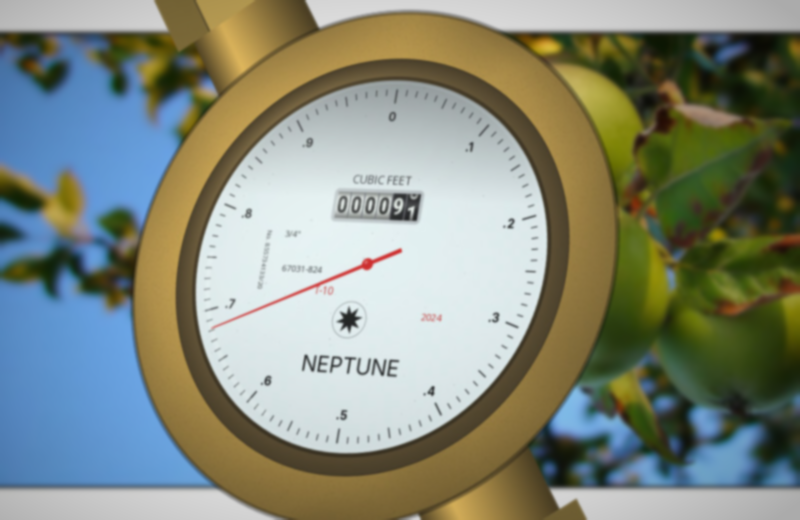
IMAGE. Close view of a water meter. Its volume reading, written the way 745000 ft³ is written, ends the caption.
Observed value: 90.68 ft³
